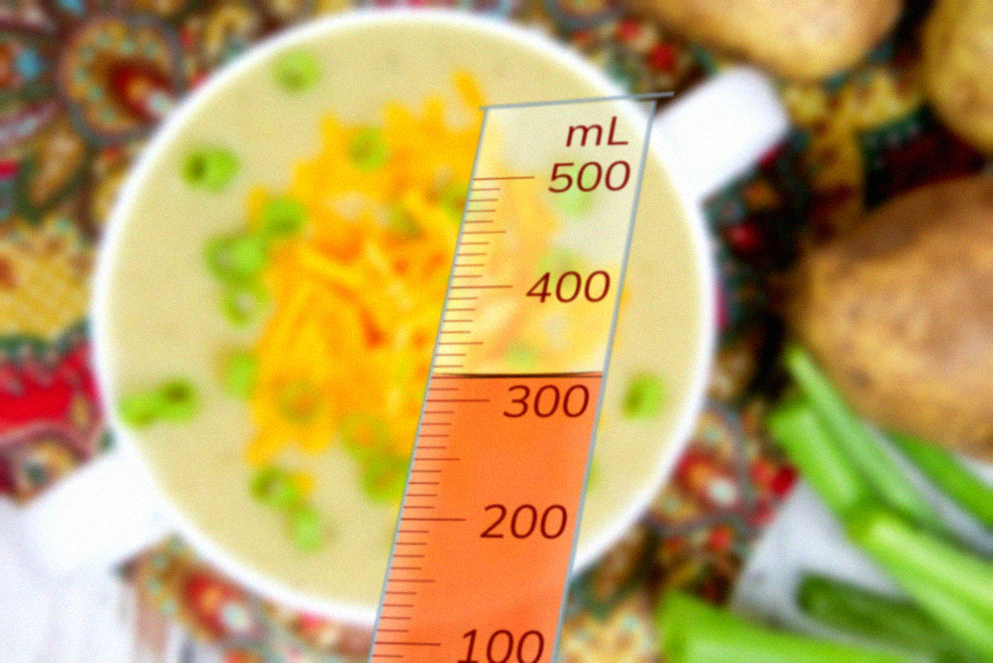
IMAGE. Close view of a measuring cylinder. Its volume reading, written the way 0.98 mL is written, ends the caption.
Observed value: 320 mL
